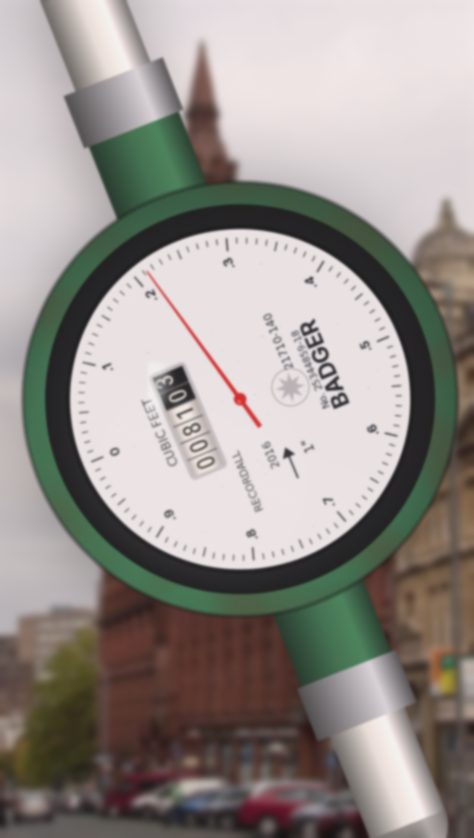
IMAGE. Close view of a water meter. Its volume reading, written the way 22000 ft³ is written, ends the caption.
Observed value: 8103.21 ft³
